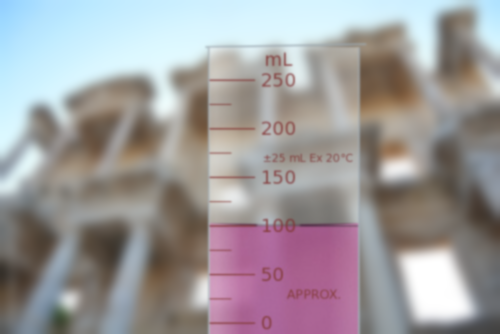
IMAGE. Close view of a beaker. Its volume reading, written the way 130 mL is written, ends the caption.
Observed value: 100 mL
